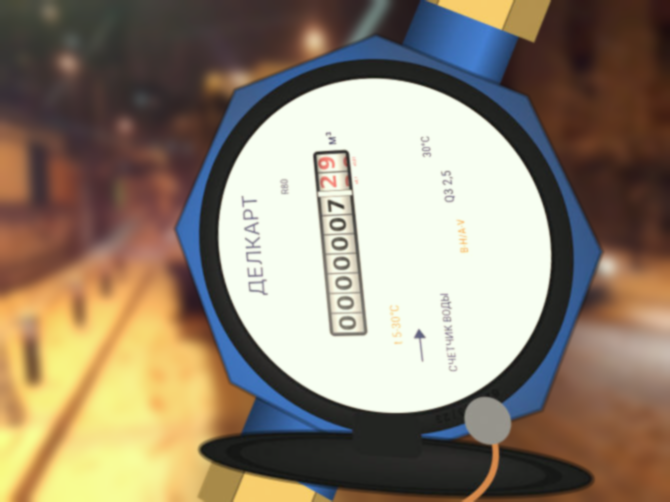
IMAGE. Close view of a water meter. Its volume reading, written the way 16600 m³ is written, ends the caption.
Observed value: 7.29 m³
